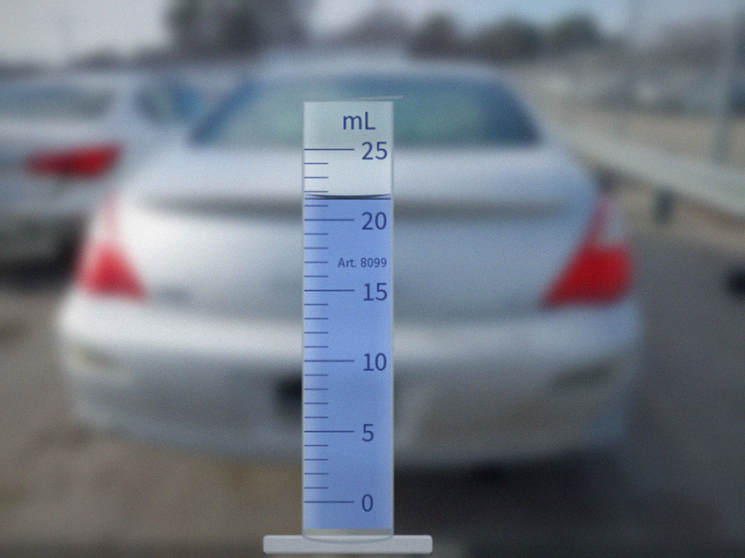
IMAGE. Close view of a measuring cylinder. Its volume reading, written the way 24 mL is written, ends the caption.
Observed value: 21.5 mL
